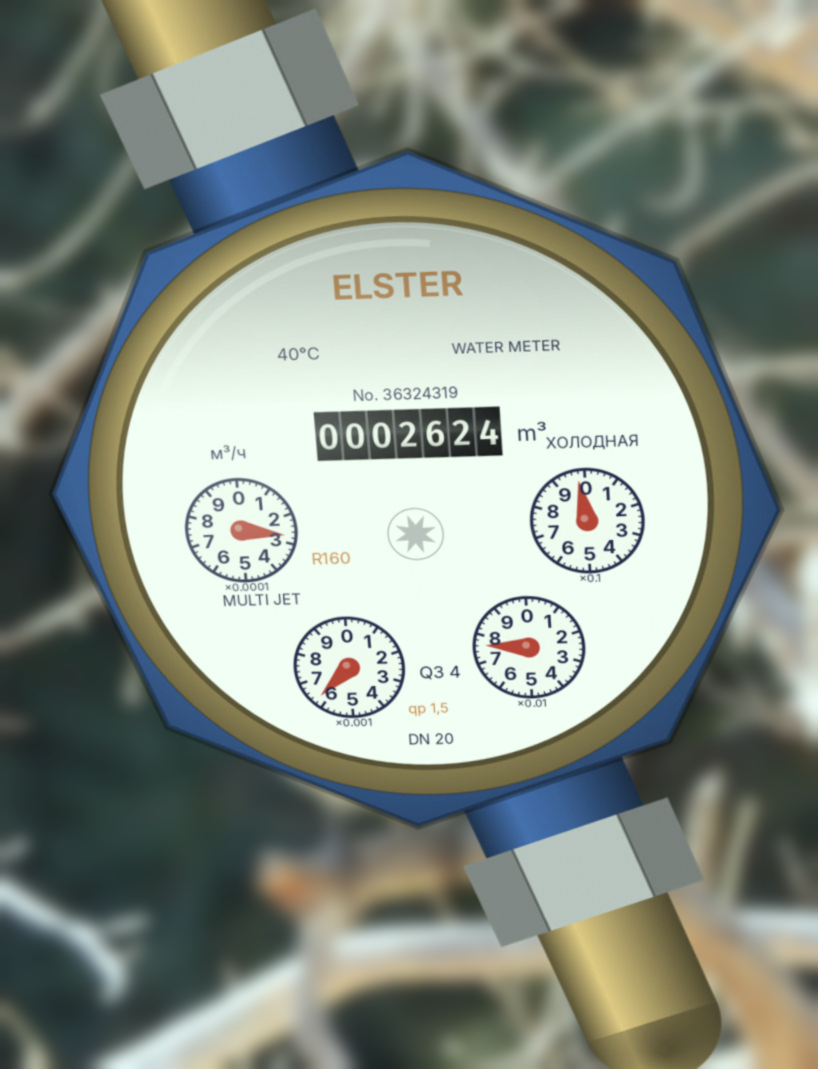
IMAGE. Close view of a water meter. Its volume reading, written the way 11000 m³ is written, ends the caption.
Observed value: 2623.9762 m³
